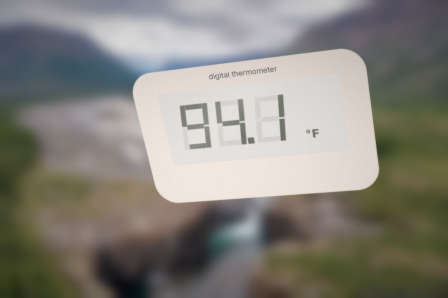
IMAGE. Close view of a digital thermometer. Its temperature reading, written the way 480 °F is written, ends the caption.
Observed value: 94.1 °F
